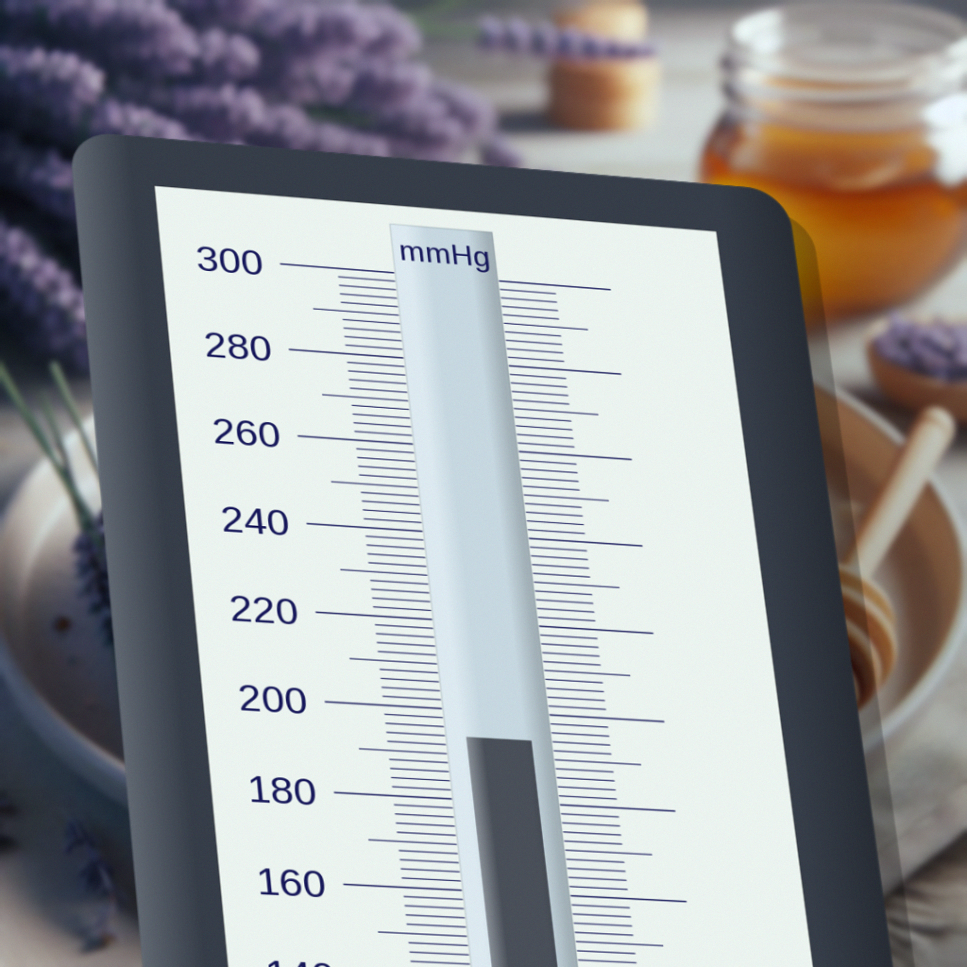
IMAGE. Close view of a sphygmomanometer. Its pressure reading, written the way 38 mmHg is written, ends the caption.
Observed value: 194 mmHg
